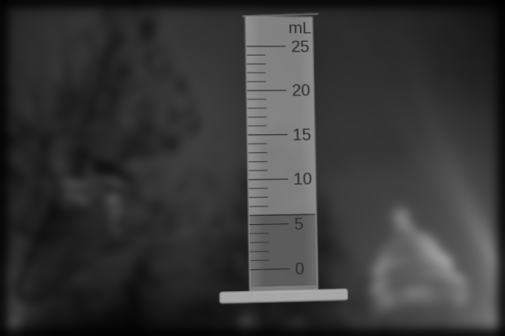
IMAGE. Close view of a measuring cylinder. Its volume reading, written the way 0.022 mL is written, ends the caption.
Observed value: 6 mL
